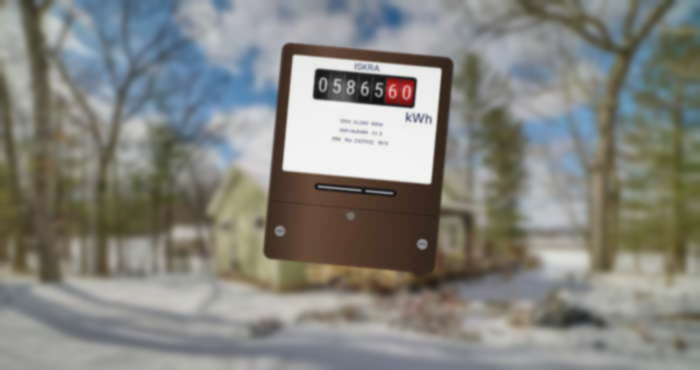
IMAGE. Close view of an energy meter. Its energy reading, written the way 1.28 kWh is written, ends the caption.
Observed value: 5865.60 kWh
